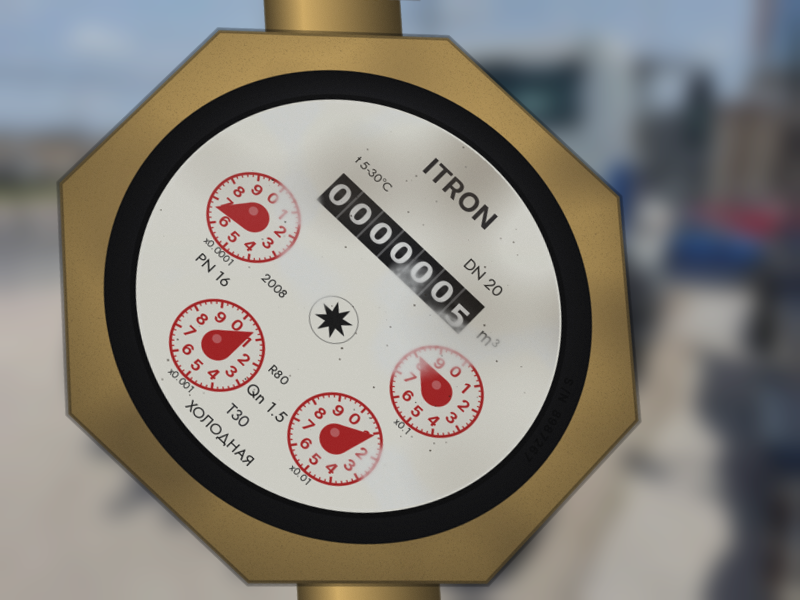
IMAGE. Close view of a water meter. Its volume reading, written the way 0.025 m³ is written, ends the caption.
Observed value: 4.8106 m³
